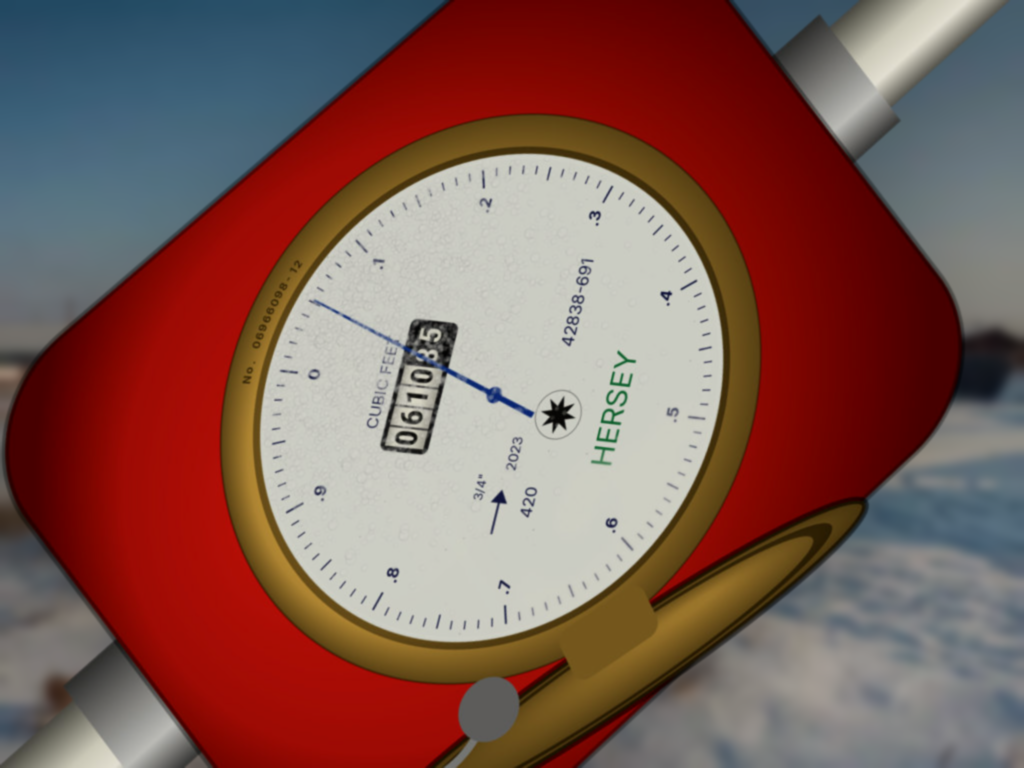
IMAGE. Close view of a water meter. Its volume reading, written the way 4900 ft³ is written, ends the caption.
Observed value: 61085.05 ft³
